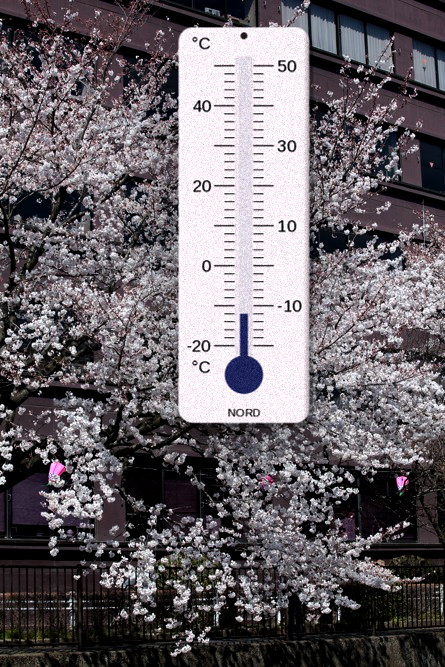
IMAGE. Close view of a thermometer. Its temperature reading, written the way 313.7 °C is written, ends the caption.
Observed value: -12 °C
